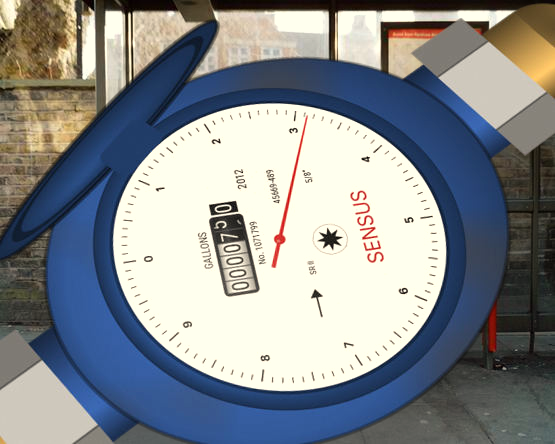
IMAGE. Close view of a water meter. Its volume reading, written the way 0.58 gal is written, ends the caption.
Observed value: 753.1 gal
